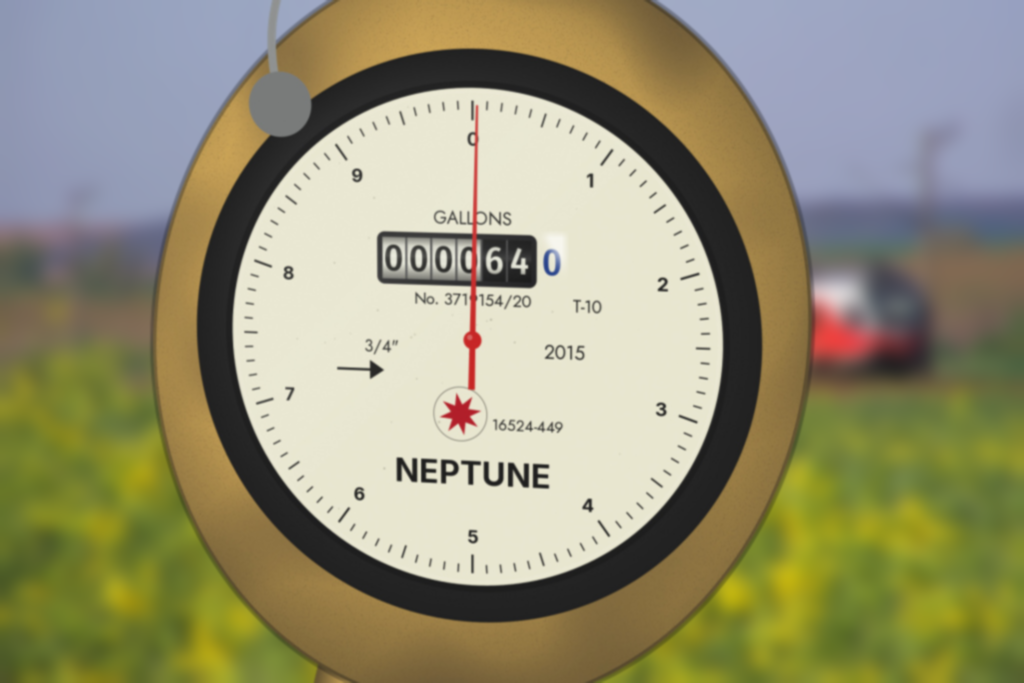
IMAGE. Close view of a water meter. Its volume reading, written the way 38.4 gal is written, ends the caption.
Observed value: 640.0 gal
